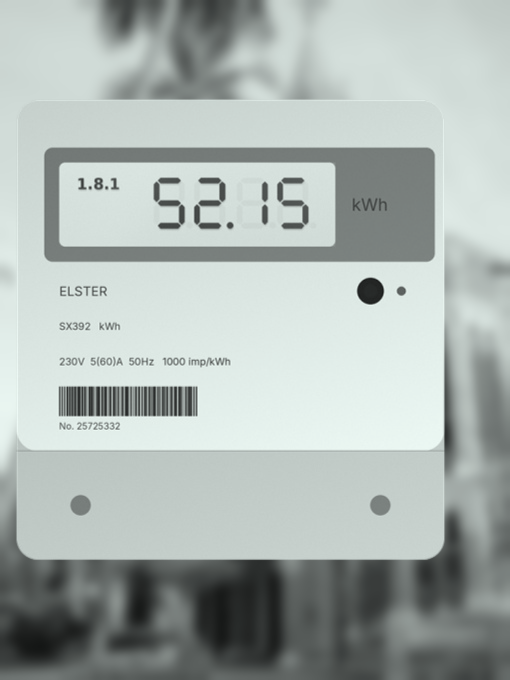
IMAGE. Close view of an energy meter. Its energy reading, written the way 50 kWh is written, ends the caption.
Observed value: 52.15 kWh
